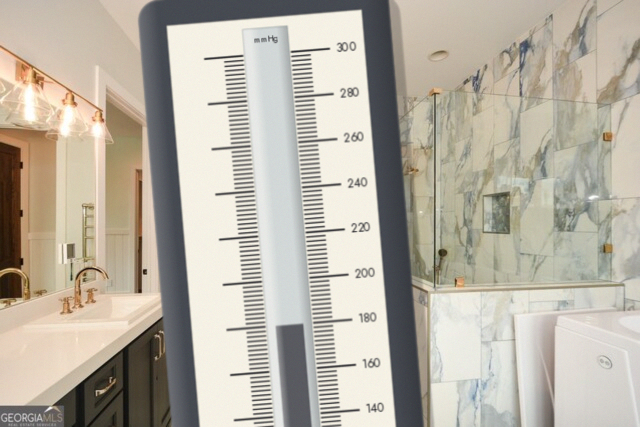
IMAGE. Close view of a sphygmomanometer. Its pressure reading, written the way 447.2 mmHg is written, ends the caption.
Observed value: 180 mmHg
